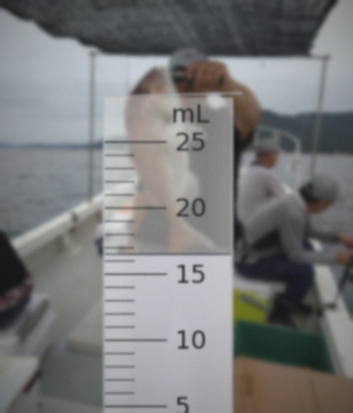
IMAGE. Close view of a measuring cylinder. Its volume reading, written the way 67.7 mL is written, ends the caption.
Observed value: 16.5 mL
